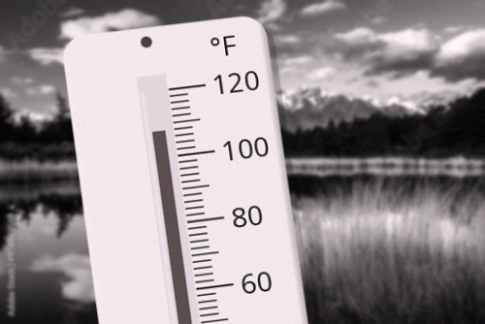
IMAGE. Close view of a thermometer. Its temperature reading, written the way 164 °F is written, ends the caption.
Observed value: 108 °F
